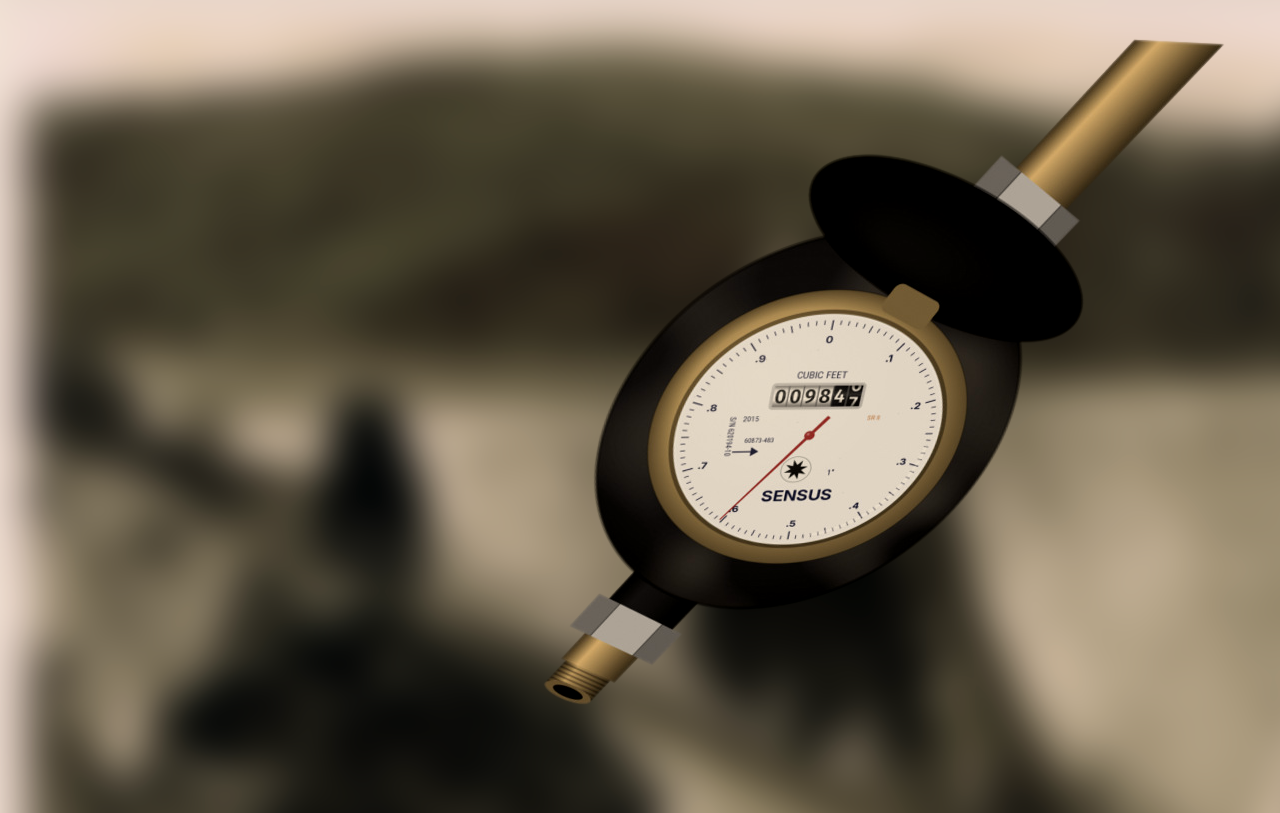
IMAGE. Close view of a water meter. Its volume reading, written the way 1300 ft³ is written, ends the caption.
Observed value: 9846.60 ft³
